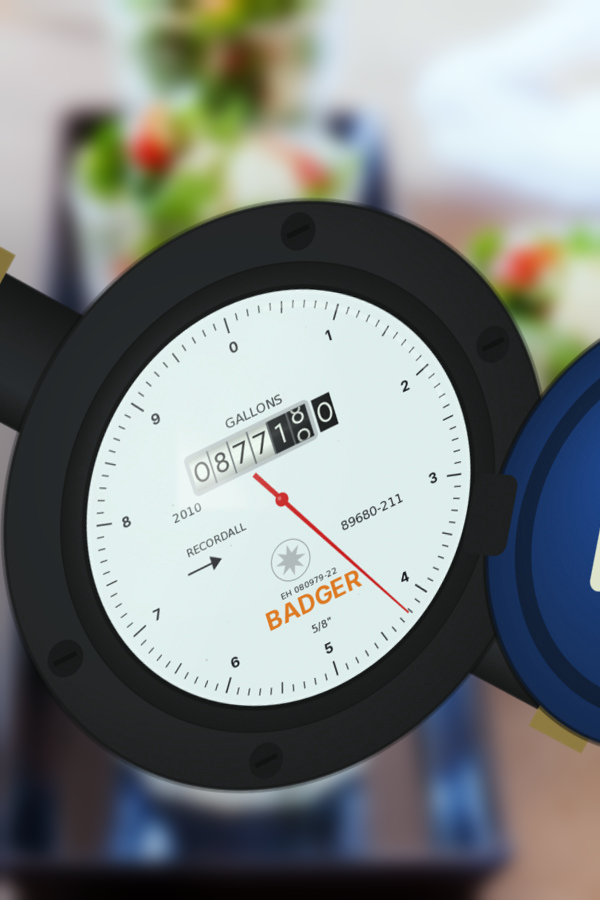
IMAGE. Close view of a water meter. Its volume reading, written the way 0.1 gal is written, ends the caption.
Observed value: 877184.2 gal
